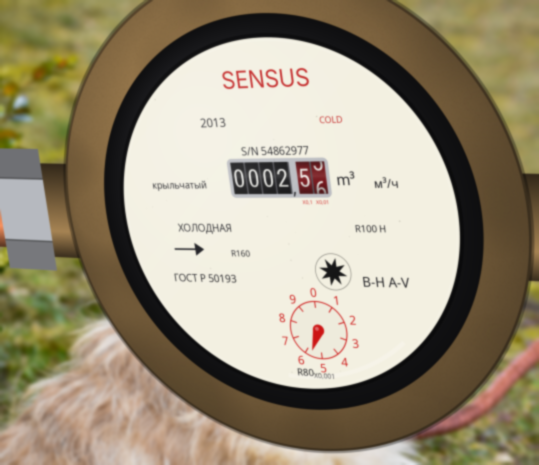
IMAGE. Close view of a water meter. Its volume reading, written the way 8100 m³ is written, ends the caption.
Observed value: 2.555 m³
